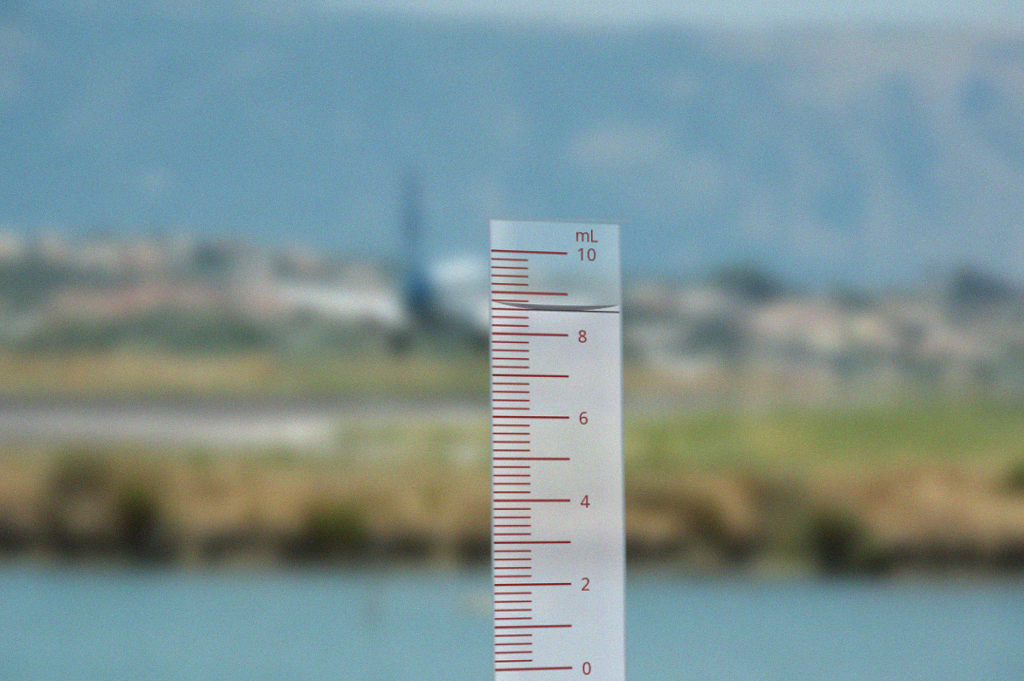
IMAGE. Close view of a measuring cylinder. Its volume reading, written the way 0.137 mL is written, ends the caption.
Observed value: 8.6 mL
